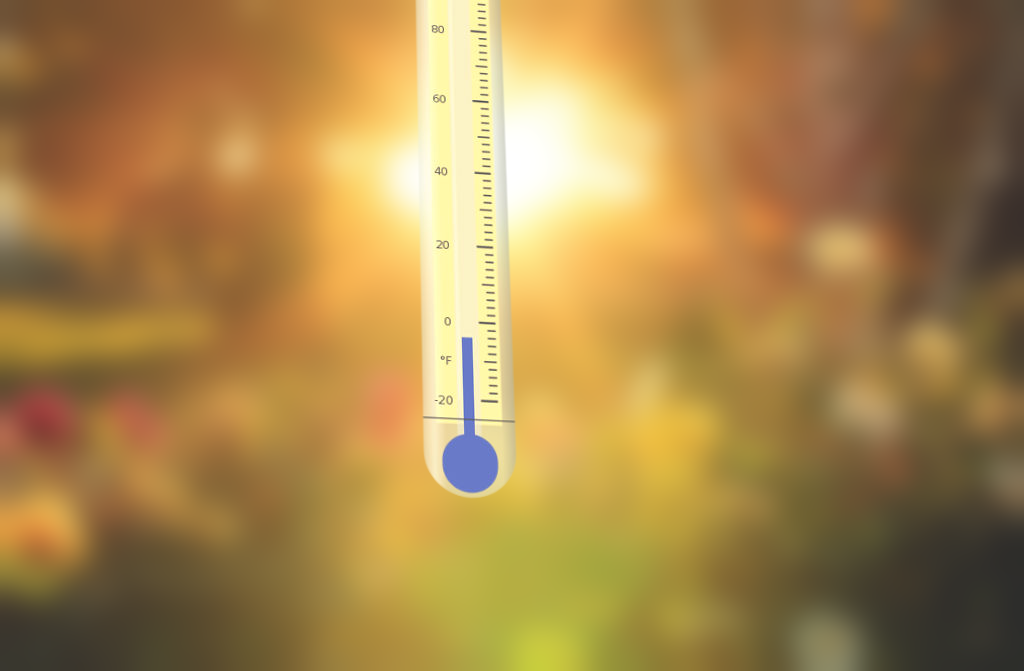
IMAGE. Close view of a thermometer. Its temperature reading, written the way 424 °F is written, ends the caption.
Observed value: -4 °F
